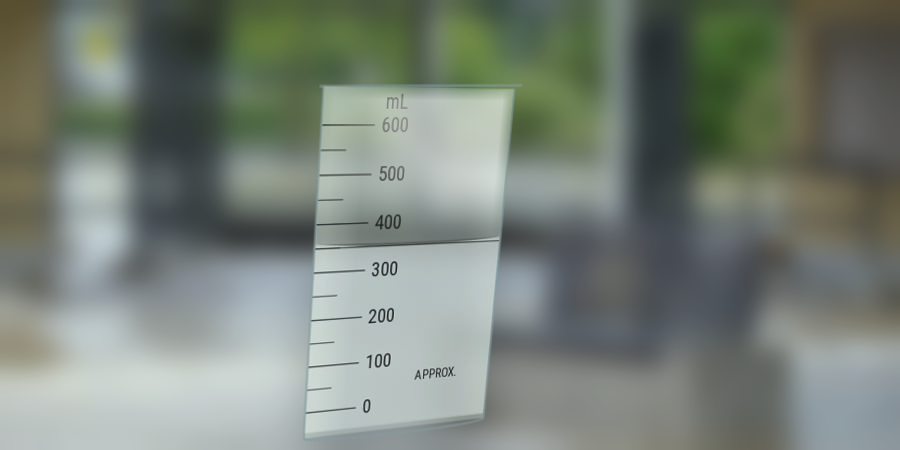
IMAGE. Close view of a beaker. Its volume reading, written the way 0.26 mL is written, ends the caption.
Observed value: 350 mL
